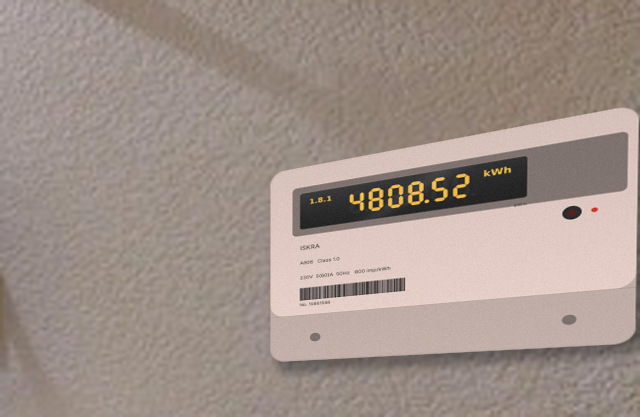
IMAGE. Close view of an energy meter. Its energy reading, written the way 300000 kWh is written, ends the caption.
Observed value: 4808.52 kWh
